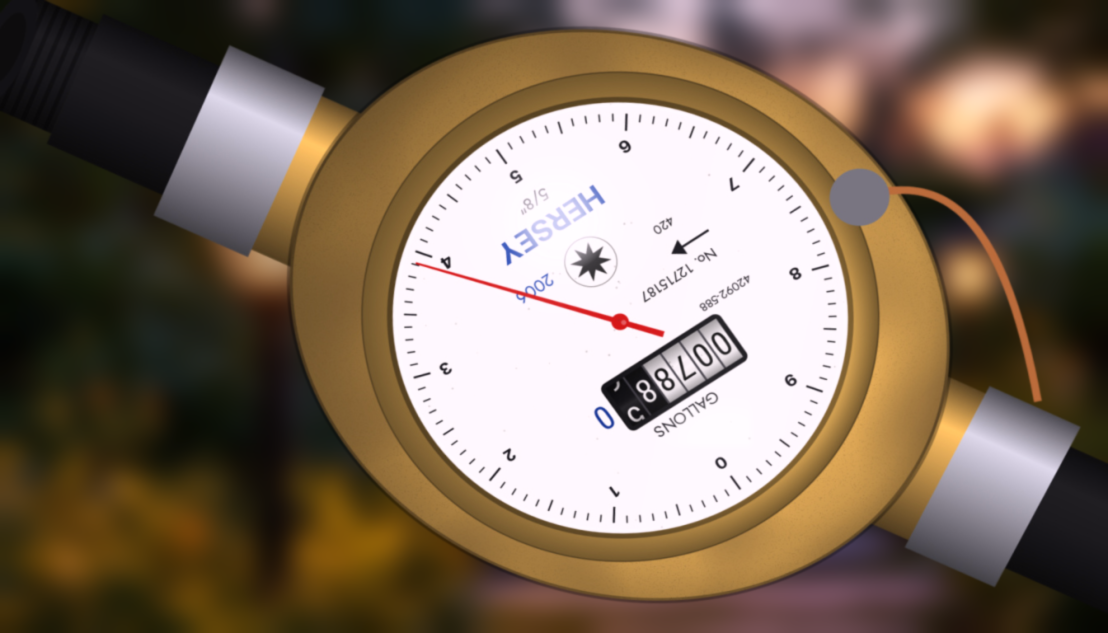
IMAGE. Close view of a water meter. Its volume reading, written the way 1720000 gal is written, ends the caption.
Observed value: 78853.9 gal
